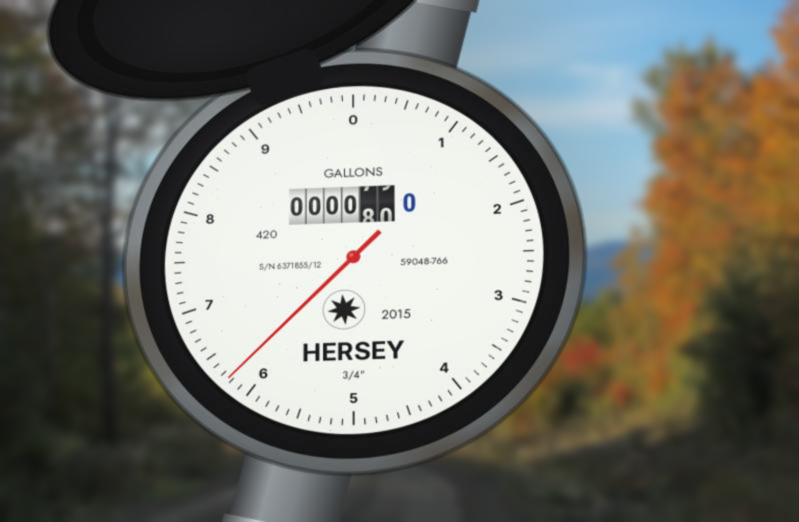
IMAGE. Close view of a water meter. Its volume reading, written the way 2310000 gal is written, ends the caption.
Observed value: 796.2 gal
